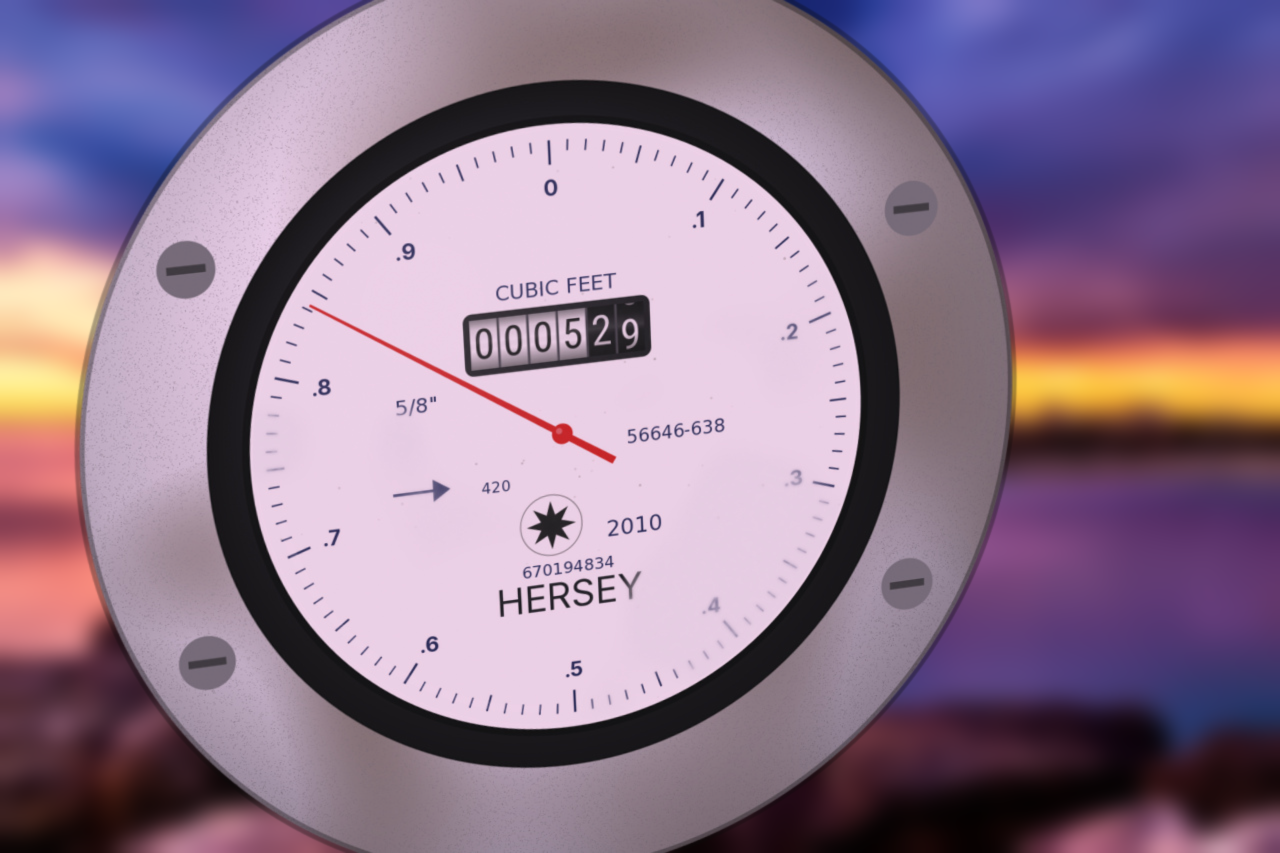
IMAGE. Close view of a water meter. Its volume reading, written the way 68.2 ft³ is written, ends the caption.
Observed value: 528.84 ft³
